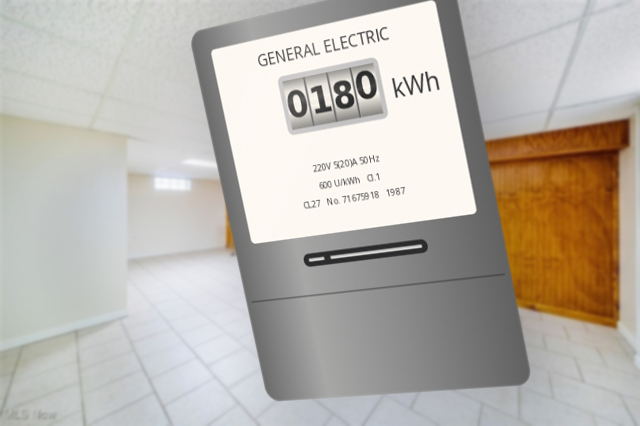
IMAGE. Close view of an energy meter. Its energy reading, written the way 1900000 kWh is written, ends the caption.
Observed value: 180 kWh
